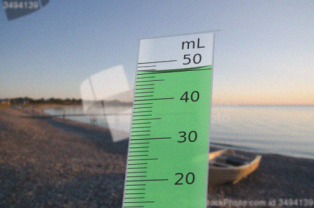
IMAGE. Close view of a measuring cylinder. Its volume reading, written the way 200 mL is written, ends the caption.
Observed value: 47 mL
